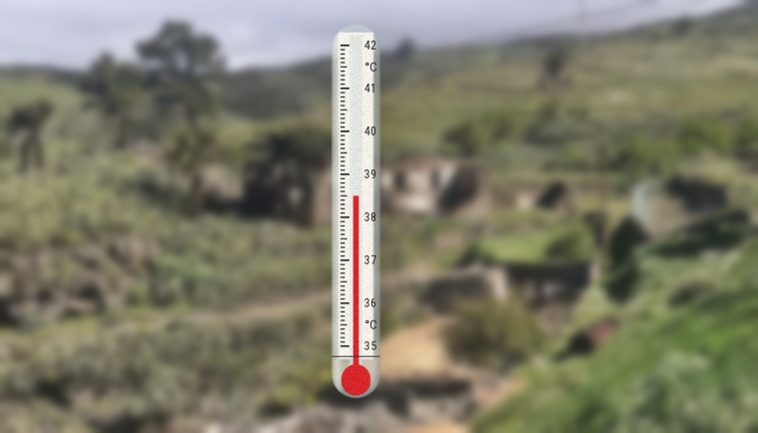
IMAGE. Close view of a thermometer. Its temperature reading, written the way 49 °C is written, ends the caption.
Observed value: 38.5 °C
